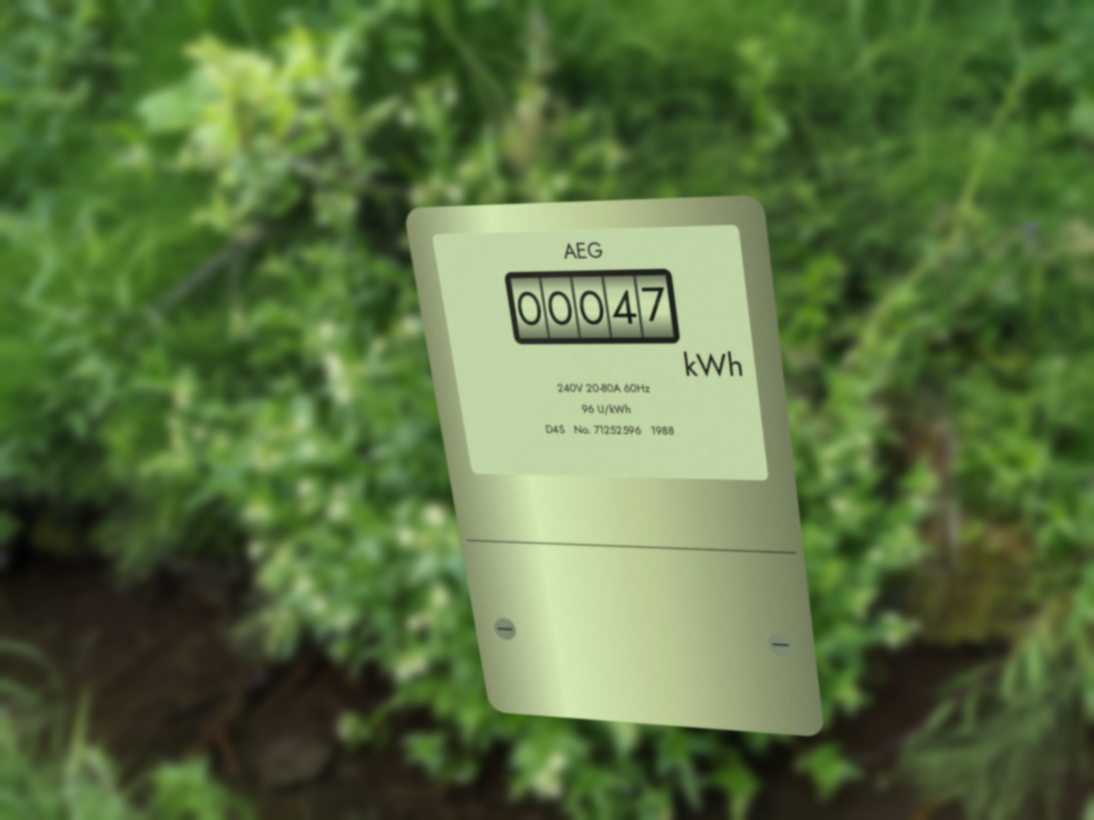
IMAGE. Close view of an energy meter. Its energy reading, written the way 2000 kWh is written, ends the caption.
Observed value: 47 kWh
